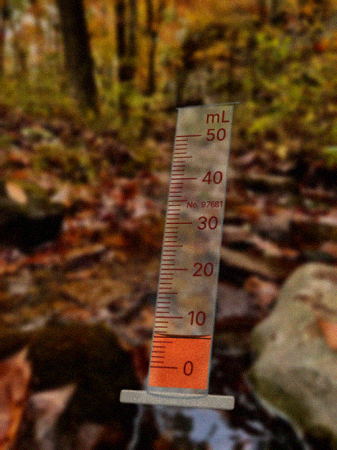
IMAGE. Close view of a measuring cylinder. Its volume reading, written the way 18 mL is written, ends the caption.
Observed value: 6 mL
